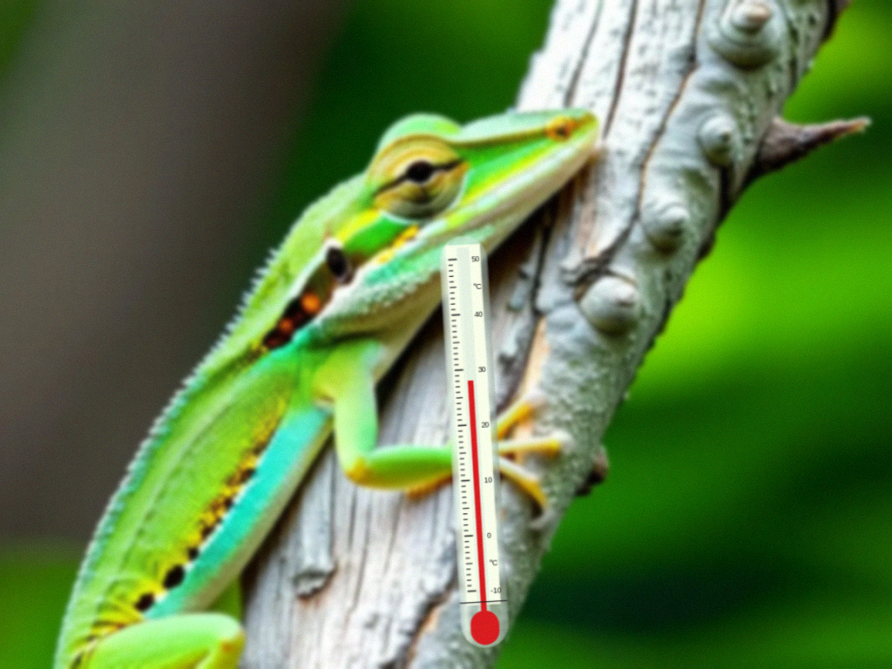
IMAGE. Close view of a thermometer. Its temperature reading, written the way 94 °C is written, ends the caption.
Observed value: 28 °C
